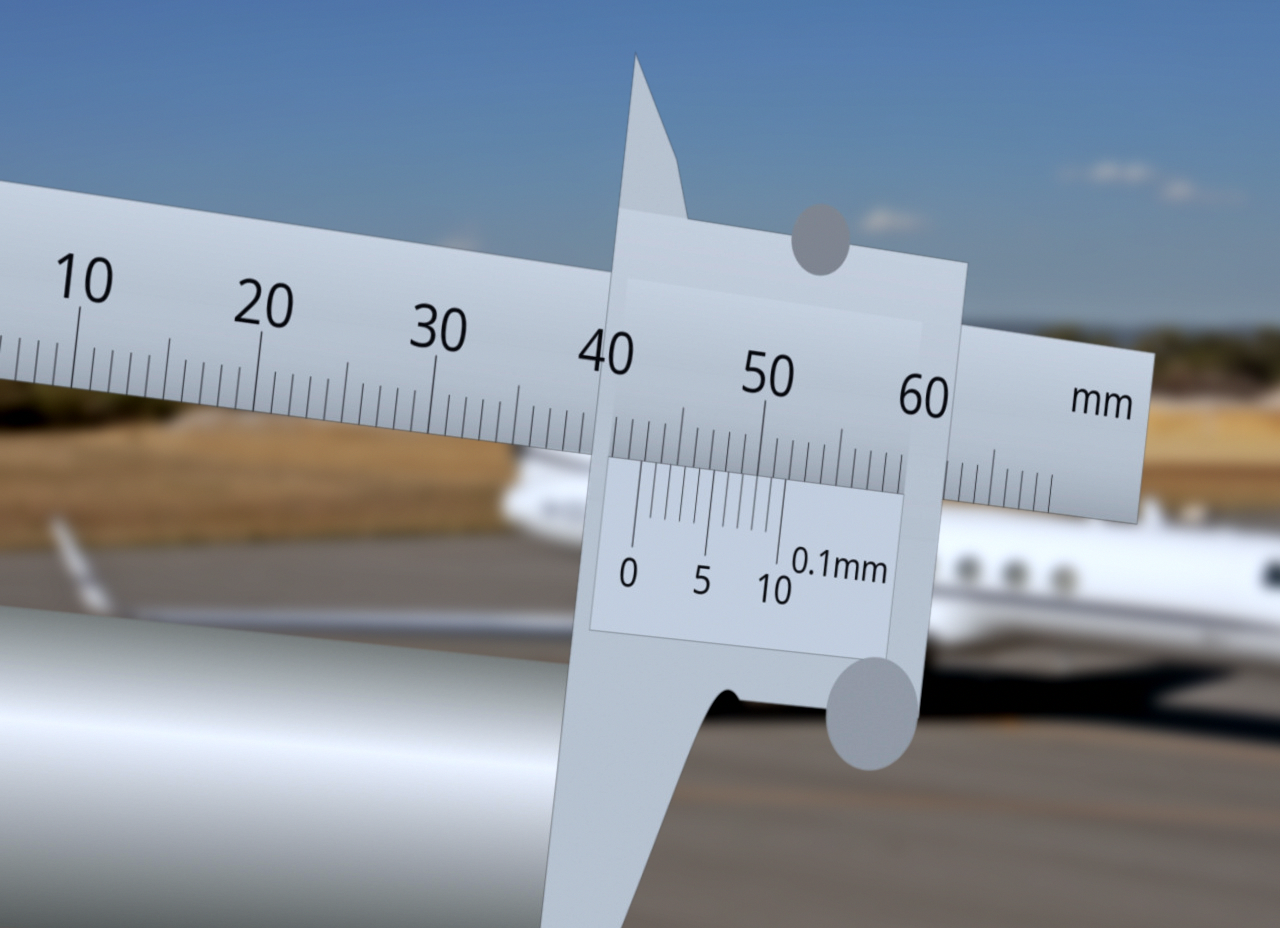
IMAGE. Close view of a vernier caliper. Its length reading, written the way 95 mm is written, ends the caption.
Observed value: 42.8 mm
